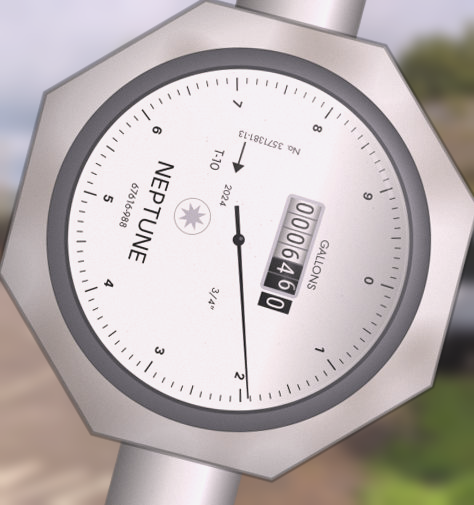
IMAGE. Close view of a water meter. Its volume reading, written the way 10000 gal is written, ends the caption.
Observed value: 6461.9 gal
